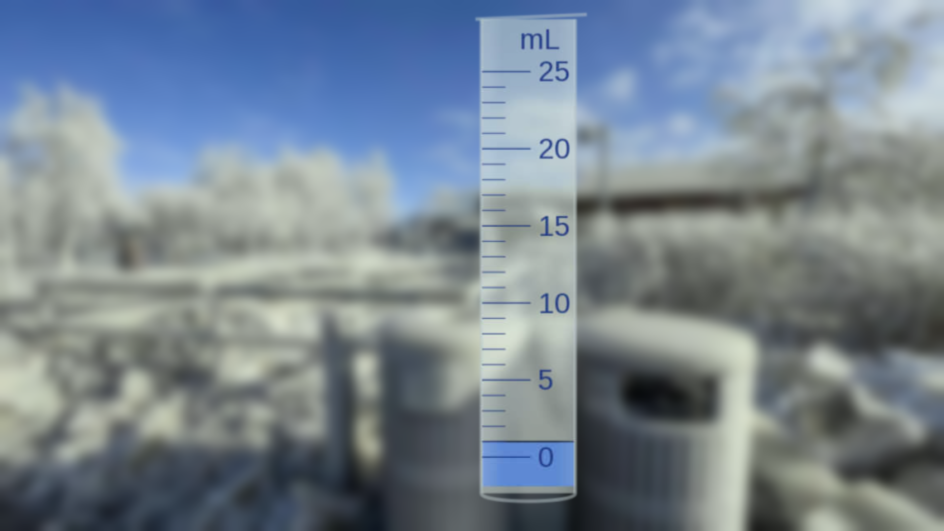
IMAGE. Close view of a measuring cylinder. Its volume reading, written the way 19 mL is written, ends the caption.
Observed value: 1 mL
